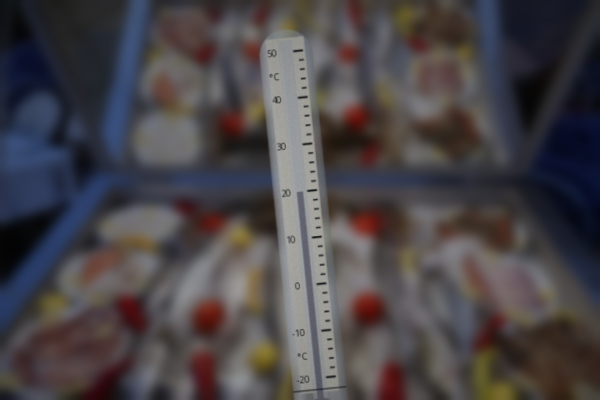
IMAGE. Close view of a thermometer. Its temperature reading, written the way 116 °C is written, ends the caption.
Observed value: 20 °C
